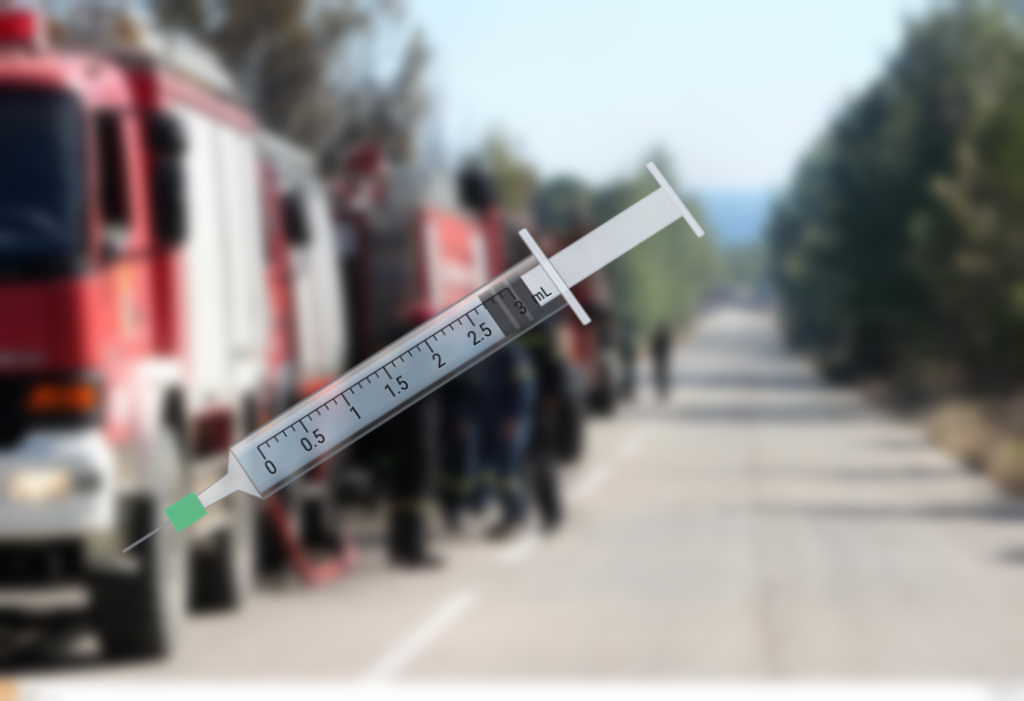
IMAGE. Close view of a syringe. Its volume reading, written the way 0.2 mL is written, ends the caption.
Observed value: 2.7 mL
